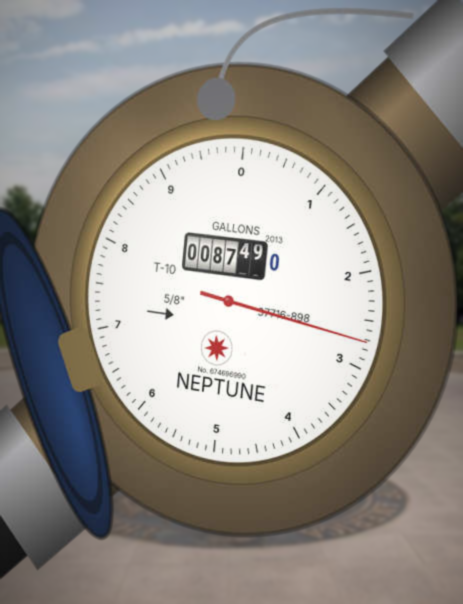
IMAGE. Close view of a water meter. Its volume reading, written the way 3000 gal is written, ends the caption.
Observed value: 87492.7 gal
